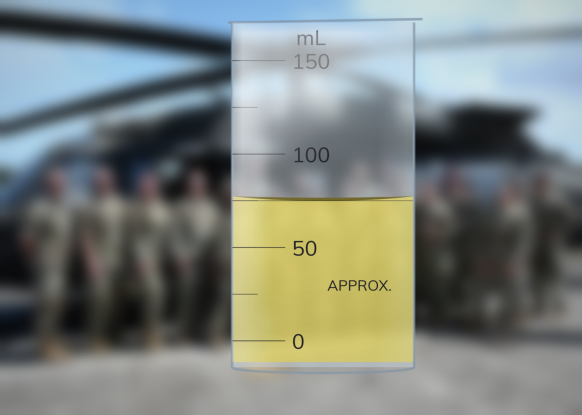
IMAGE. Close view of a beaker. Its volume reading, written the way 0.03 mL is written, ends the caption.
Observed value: 75 mL
